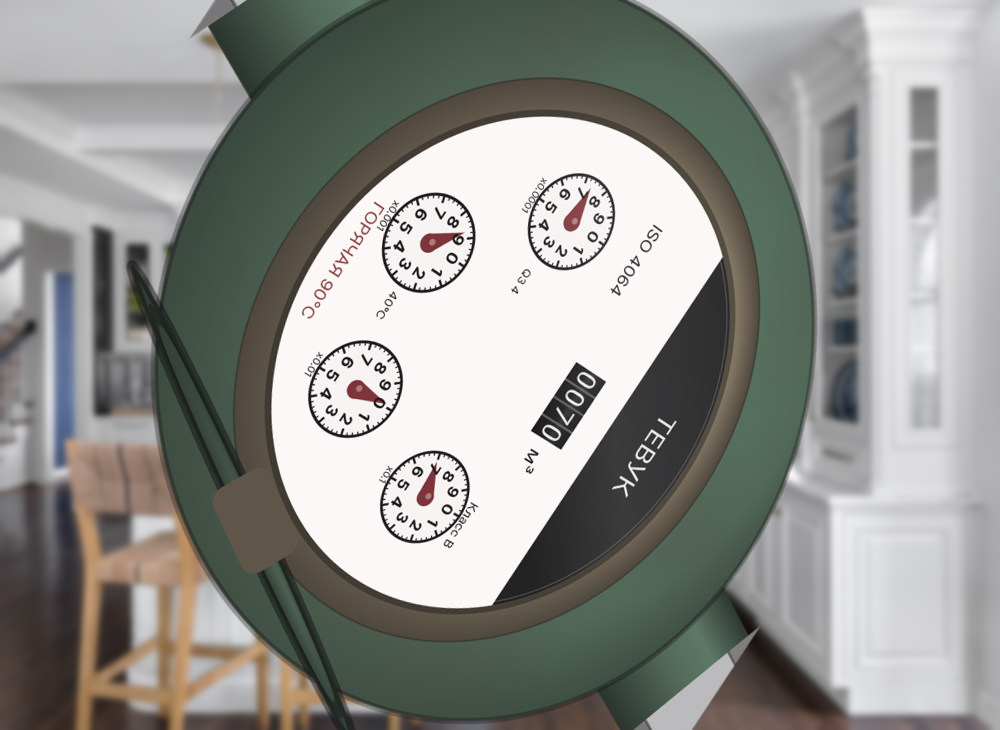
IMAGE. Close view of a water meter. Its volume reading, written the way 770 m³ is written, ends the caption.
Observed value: 70.6987 m³
